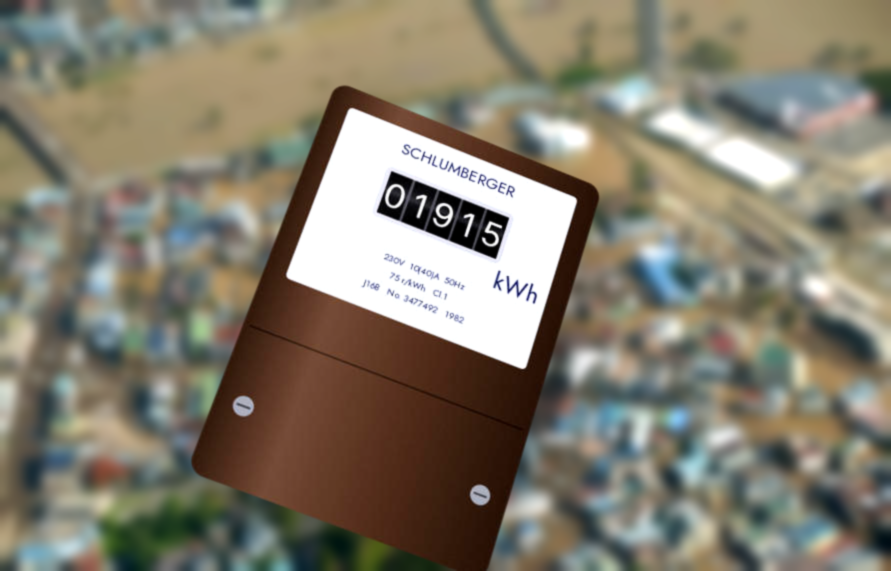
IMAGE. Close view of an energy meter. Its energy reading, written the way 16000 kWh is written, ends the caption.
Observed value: 1915 kWh
